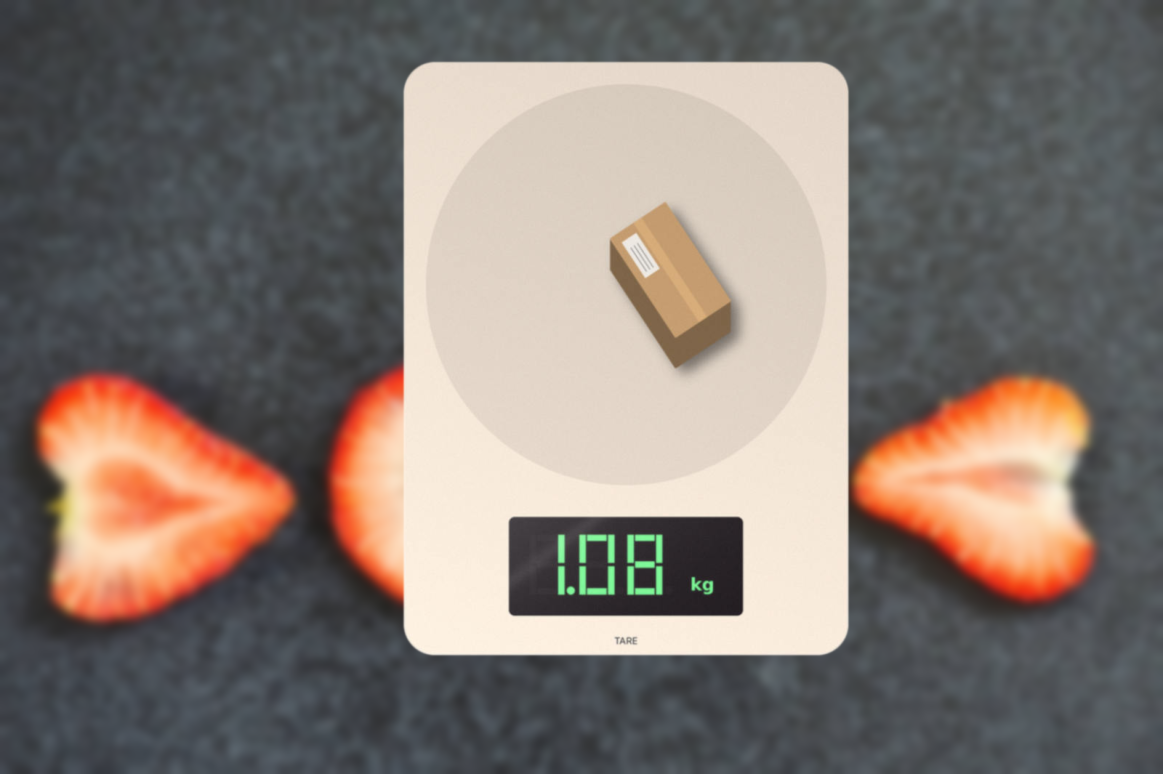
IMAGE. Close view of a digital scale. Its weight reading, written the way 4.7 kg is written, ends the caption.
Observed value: 1.08 kg
